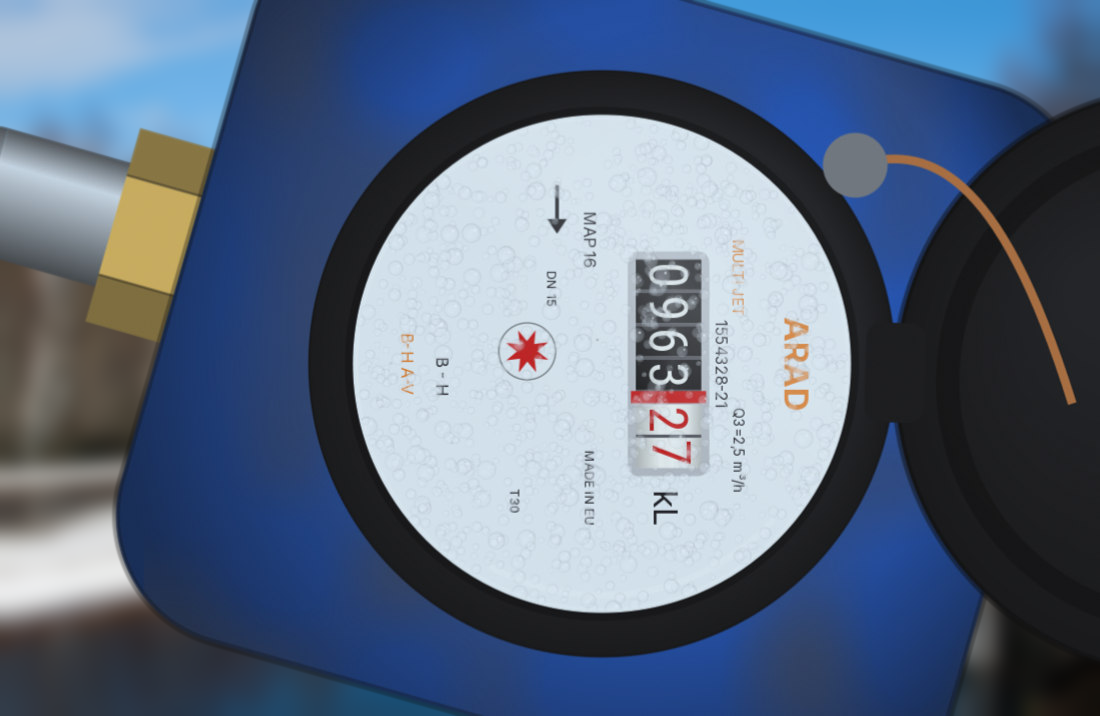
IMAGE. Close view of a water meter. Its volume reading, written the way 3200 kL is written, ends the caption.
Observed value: 963.27 kL
